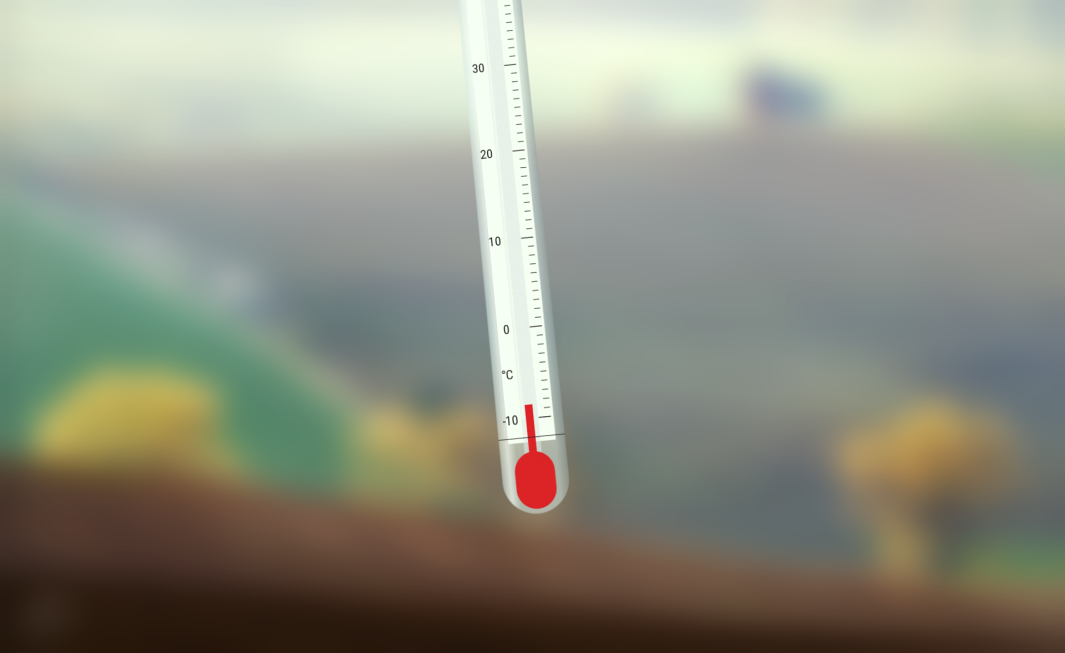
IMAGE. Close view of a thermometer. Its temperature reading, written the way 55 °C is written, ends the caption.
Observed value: -8.5 °C
